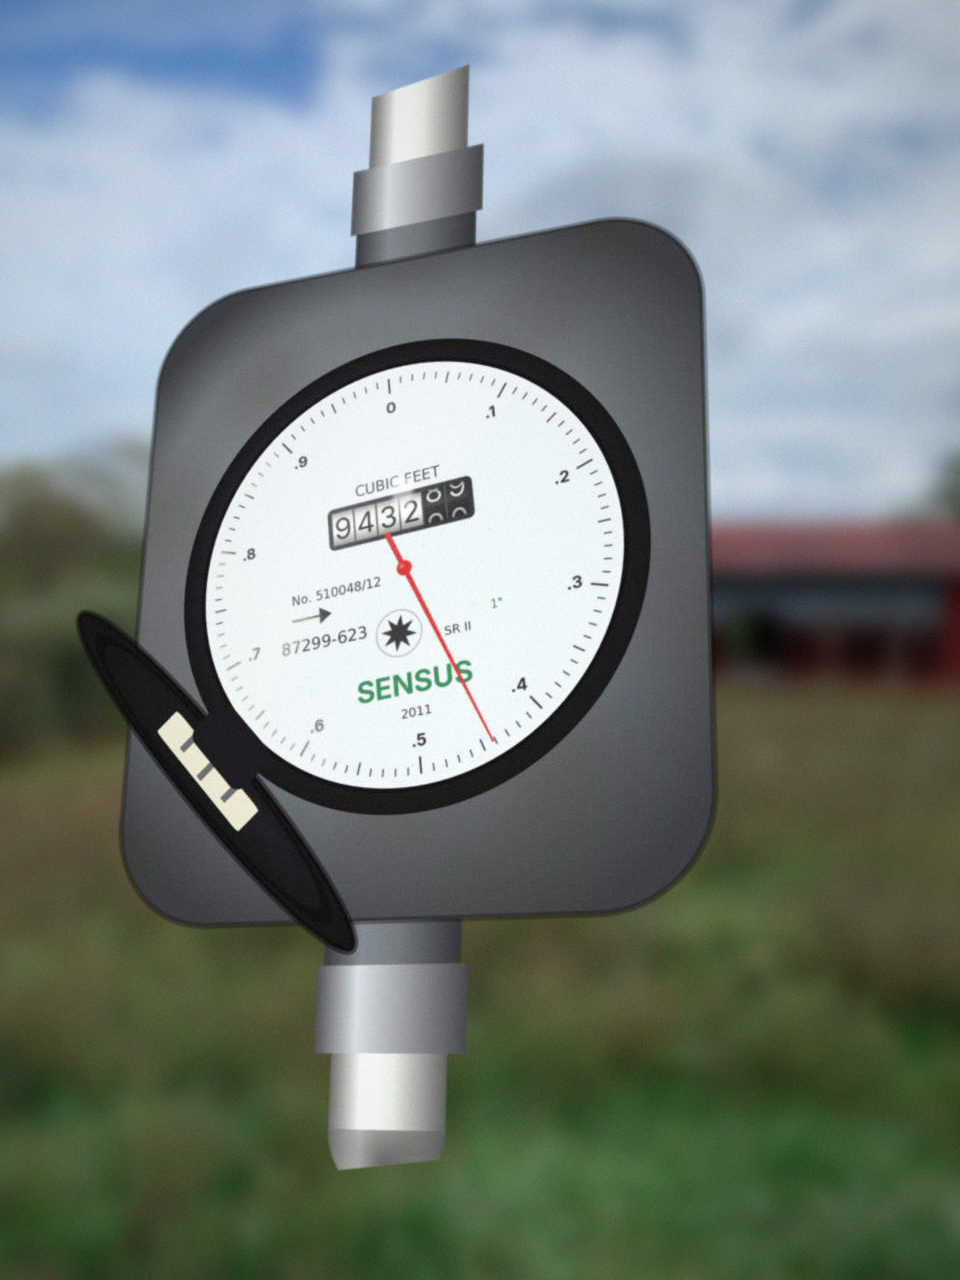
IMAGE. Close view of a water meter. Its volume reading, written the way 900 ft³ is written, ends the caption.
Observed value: 943289.44 ft³
